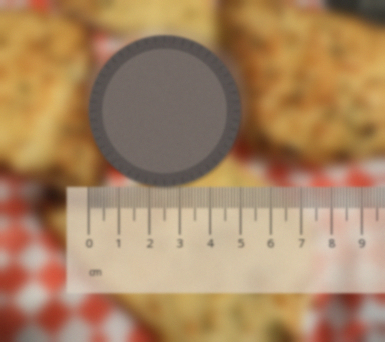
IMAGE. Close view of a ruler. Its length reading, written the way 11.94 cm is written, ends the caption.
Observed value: 5 cm
